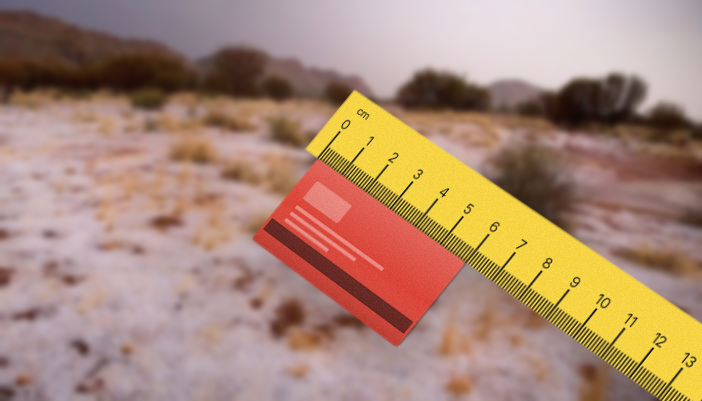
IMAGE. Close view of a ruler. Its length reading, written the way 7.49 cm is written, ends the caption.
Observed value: 6 cm
